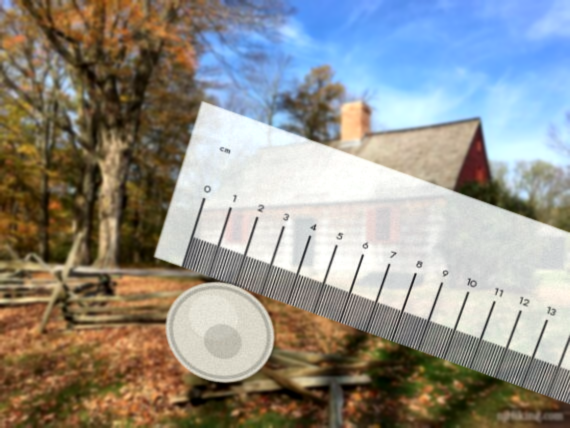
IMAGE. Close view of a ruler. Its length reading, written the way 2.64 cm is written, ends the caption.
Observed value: 4 cm
